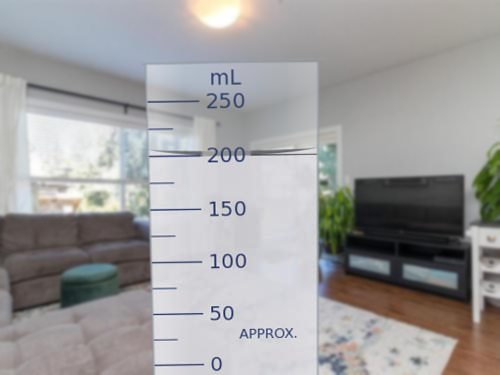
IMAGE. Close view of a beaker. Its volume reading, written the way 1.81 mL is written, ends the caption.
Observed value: 200 mL
